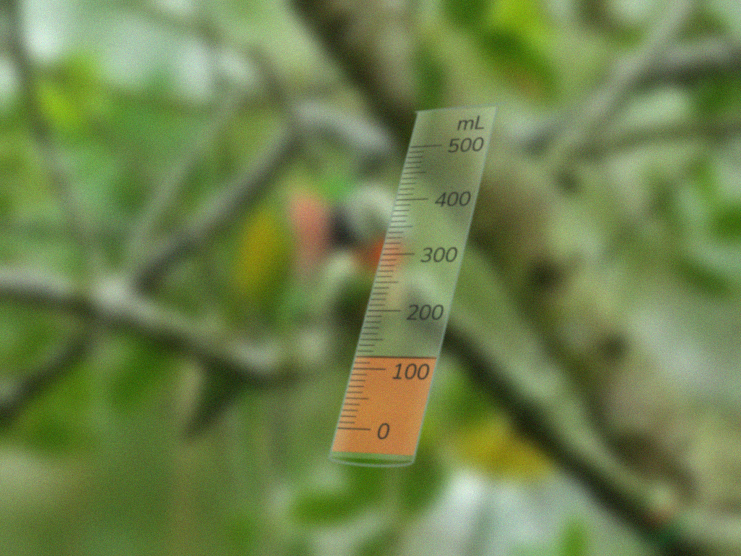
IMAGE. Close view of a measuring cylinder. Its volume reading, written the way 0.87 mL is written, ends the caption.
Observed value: 120 mL
